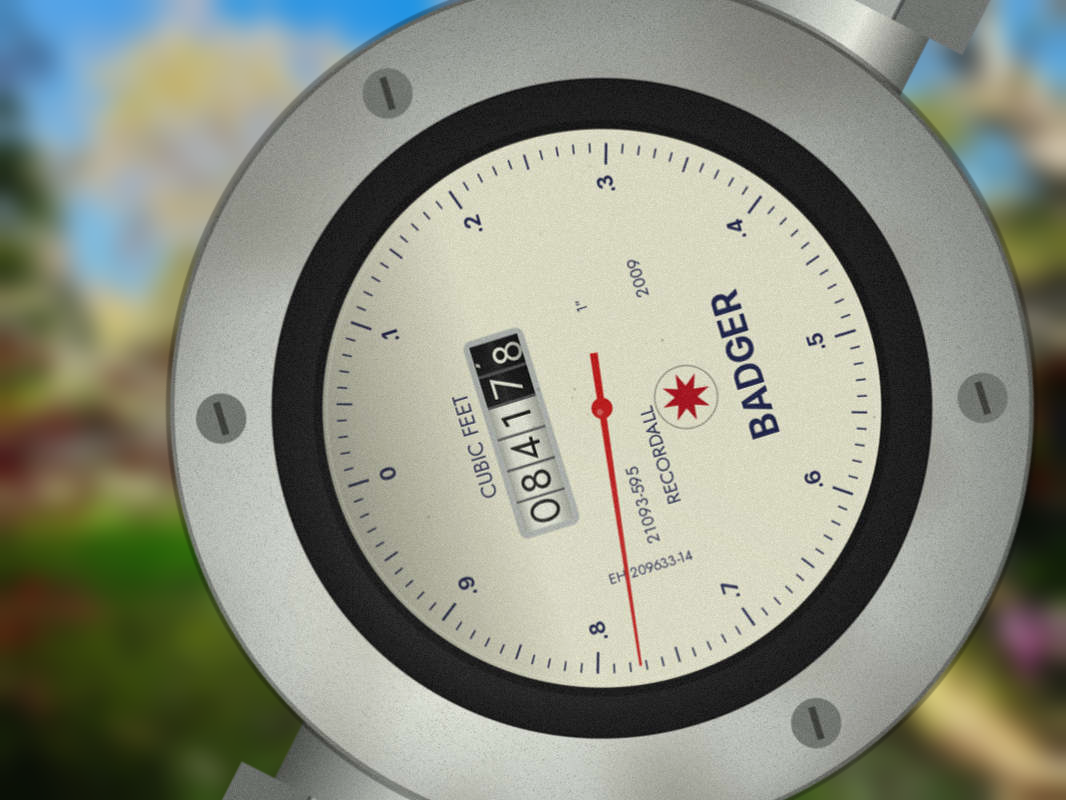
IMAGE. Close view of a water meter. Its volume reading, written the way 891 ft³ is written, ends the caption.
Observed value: 84177.77 ft³
